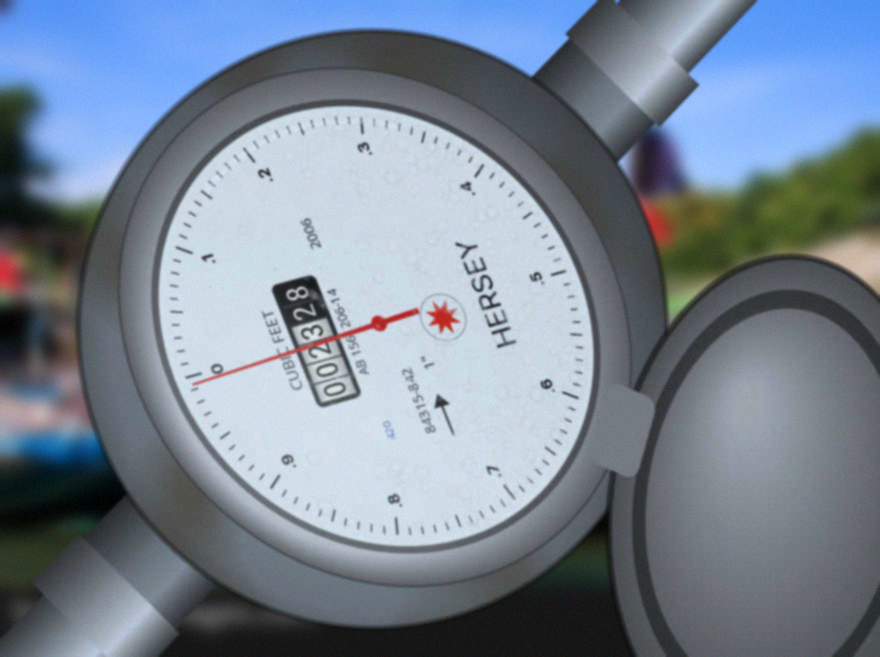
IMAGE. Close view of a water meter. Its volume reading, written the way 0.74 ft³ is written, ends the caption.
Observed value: 2327.99 ft³
